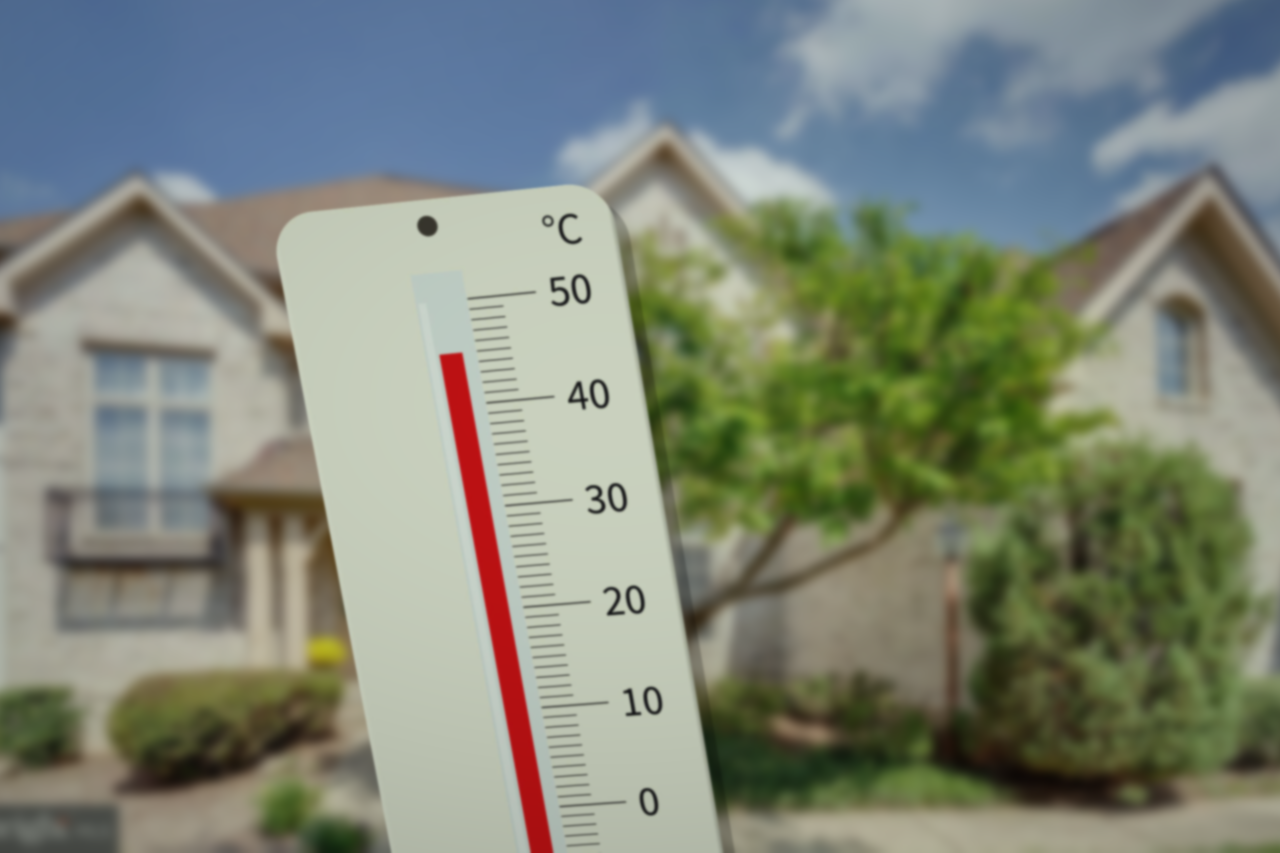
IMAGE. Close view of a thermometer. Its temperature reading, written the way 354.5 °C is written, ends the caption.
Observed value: 45 °C
